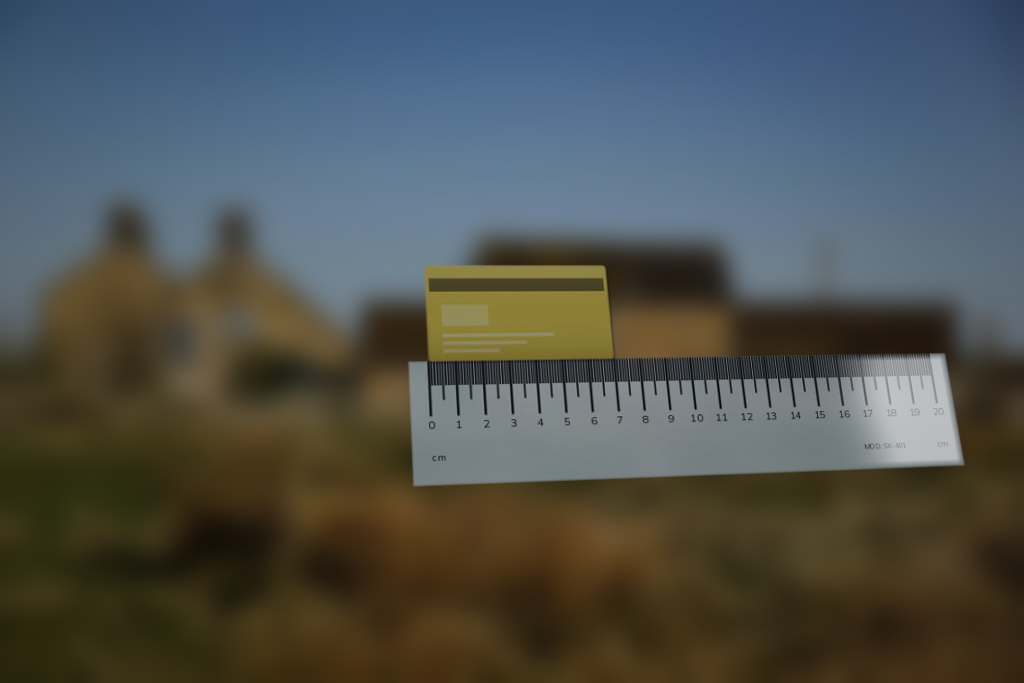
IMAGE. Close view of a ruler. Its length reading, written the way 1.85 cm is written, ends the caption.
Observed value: 7 cm
